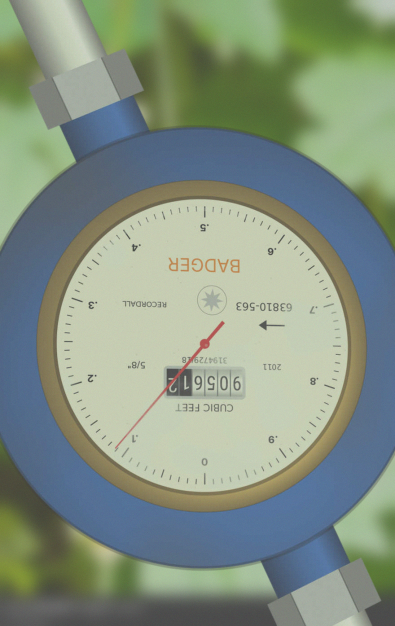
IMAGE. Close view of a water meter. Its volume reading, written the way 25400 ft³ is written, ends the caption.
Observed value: 905612.11 ft³
